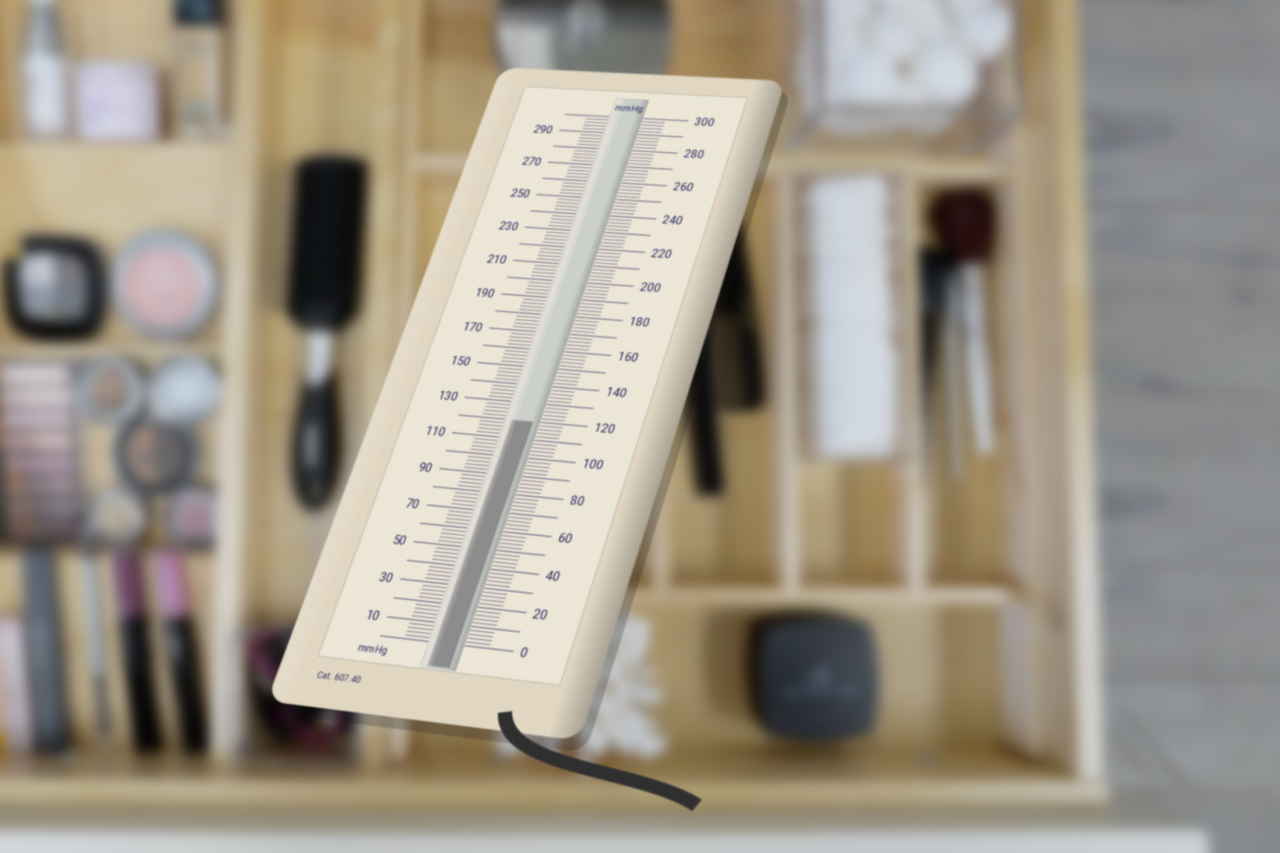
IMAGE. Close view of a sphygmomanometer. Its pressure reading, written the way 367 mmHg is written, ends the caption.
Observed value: 120 mmHg
